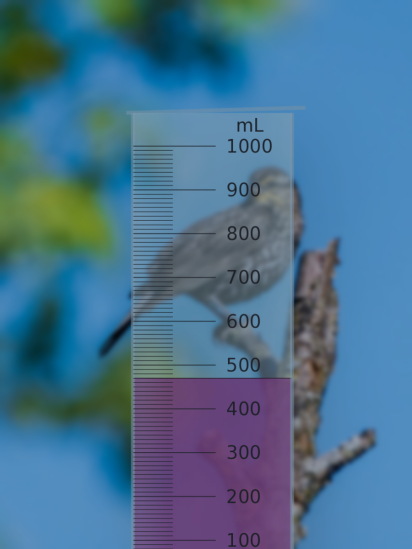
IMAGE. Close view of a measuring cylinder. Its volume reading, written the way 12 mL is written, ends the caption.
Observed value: 470 mL
